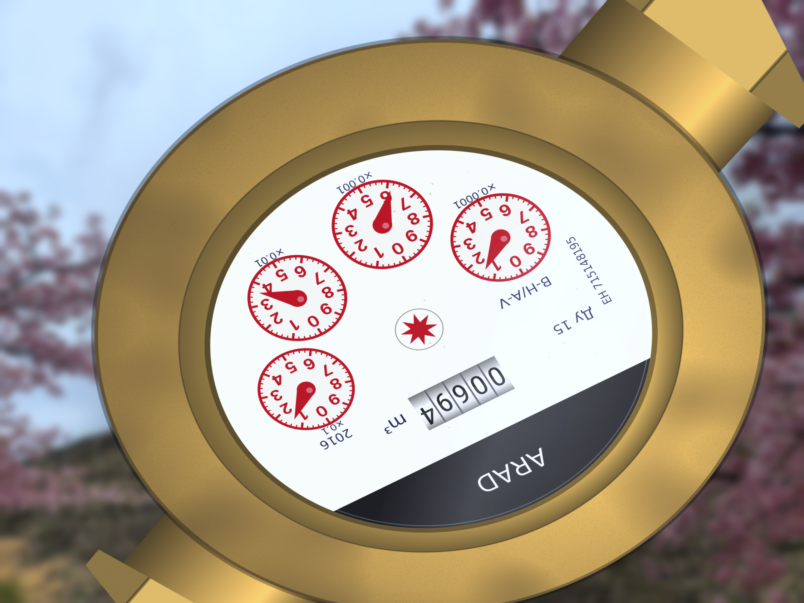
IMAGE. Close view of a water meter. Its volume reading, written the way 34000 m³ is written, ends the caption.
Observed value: 694.1361 m³
